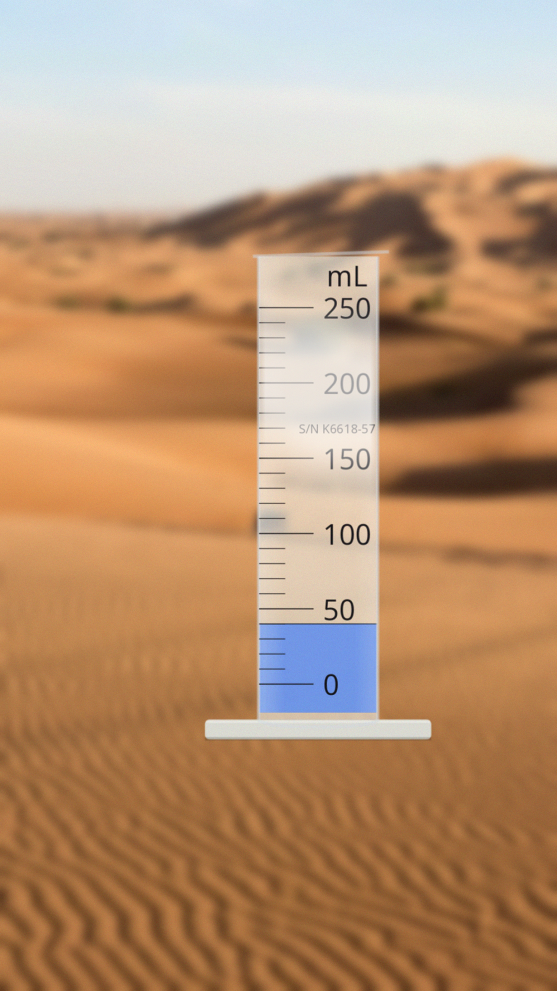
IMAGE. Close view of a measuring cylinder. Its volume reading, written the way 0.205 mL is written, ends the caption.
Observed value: 40 mL
